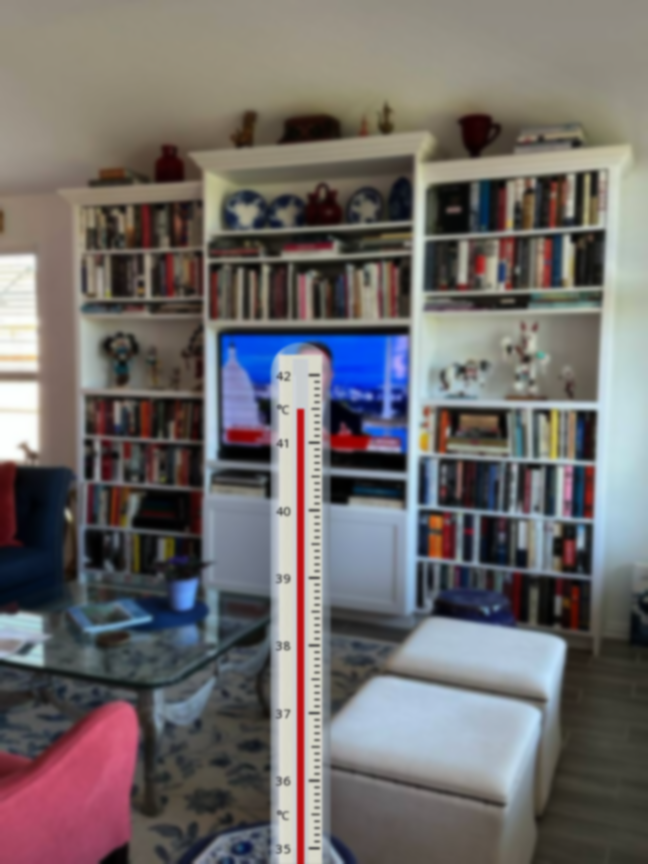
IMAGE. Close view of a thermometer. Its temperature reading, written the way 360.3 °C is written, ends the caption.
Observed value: 41.5 °C
